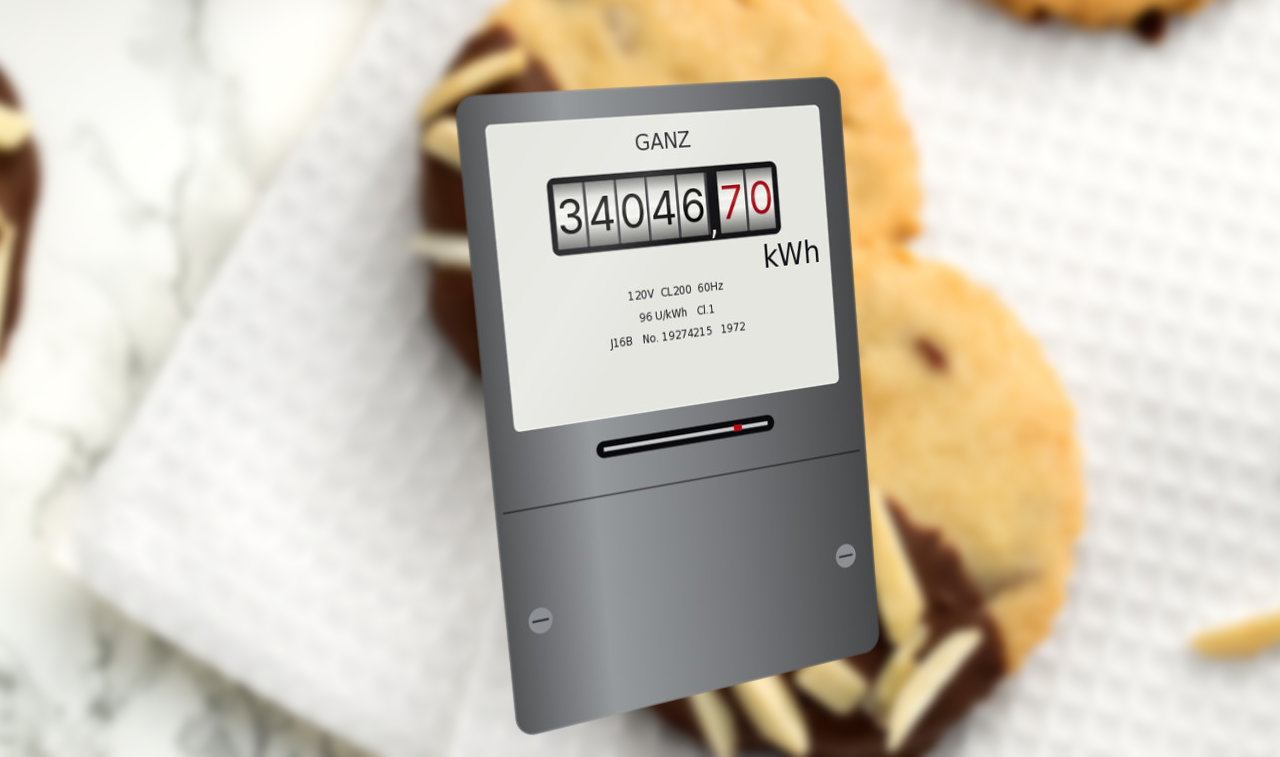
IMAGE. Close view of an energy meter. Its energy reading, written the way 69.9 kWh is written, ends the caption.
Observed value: 34046.70 kWh
